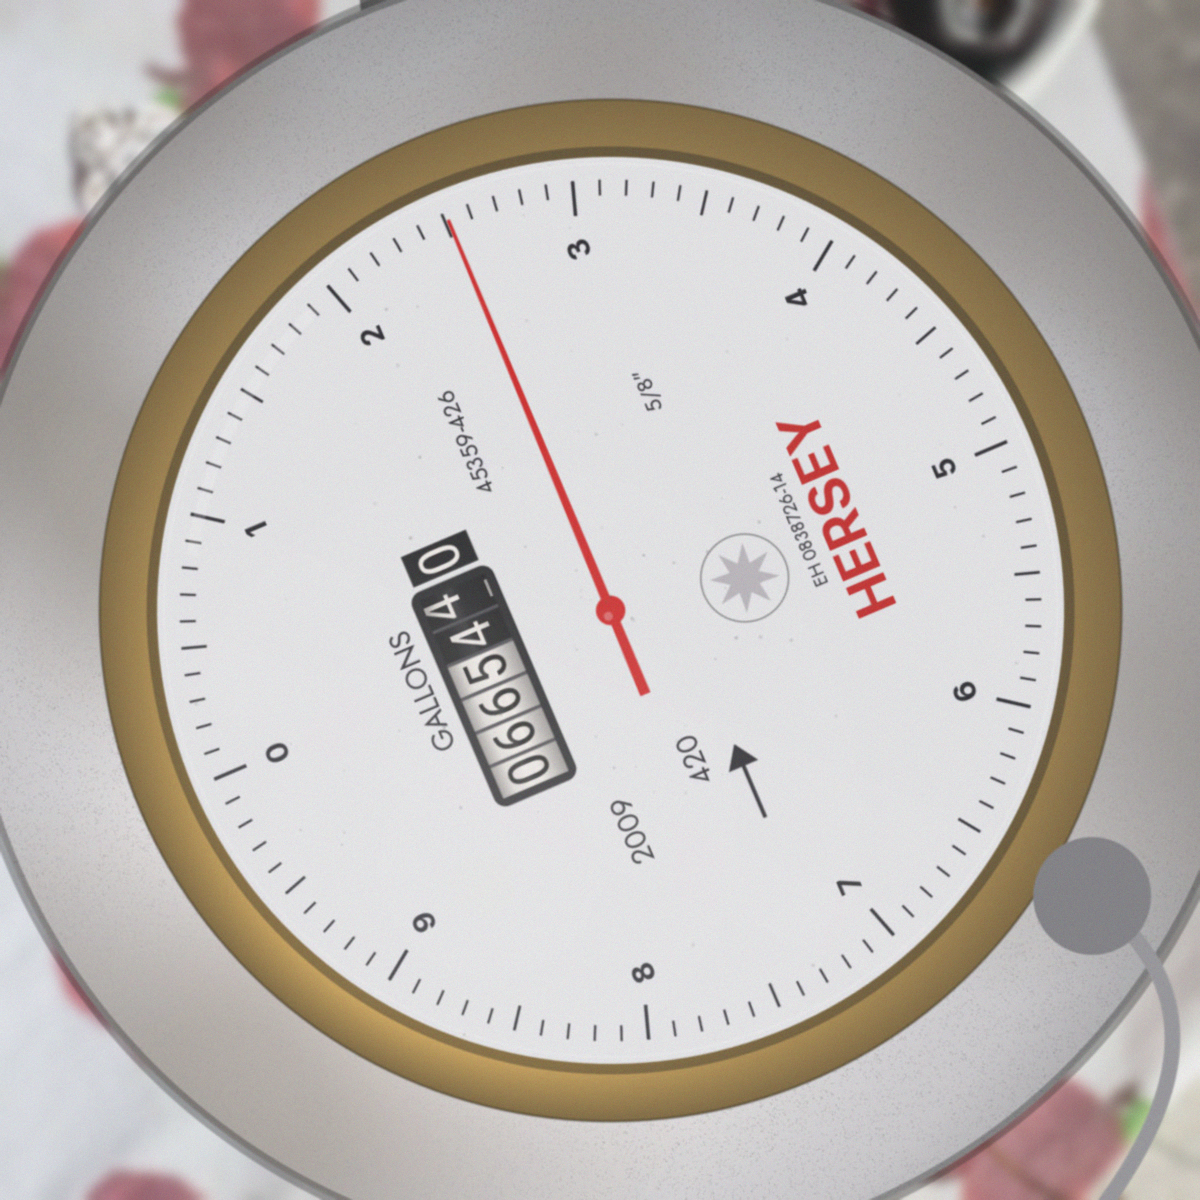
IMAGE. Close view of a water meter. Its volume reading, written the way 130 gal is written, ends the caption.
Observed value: 665442.5 gal
